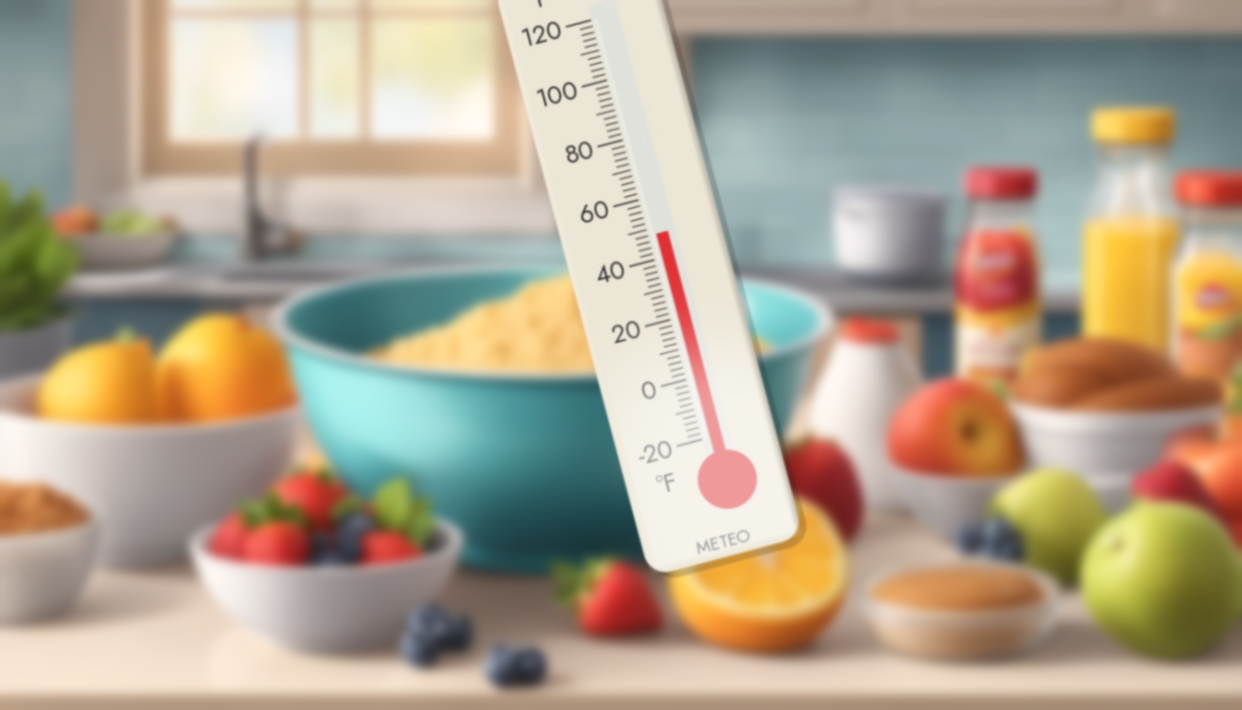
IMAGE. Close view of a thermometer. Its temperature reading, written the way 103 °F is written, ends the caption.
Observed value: 48 °F
